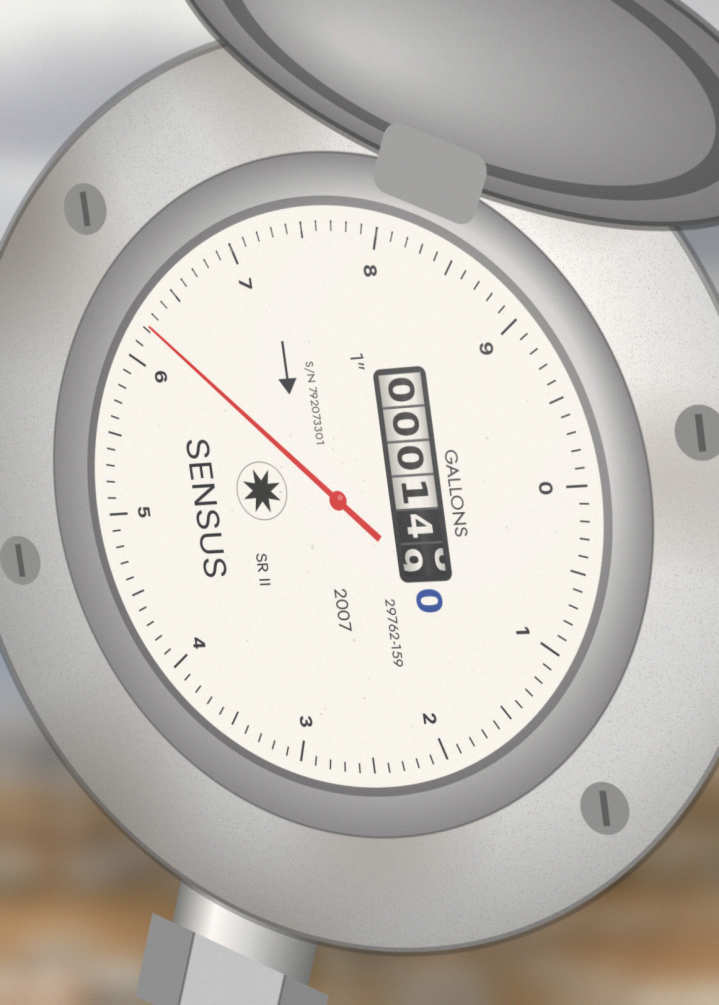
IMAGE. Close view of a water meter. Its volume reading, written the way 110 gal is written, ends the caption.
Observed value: 1486.2 gal
